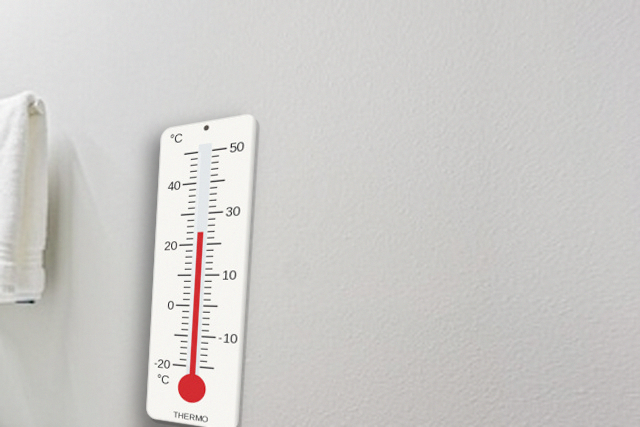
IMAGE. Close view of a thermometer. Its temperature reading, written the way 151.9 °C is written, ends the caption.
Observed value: 24 °C
